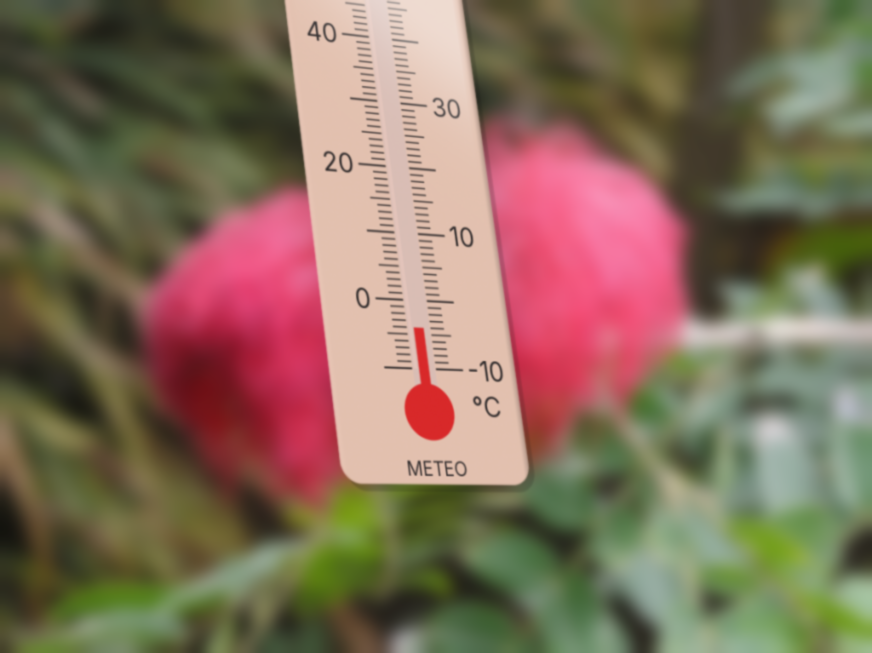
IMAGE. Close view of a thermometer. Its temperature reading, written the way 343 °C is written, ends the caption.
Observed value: -4 °C
